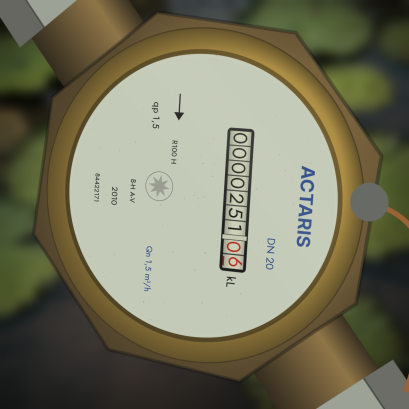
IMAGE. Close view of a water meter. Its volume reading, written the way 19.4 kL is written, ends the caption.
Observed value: 251.06 kL
